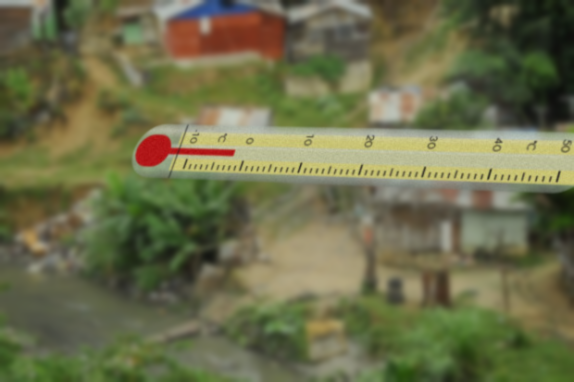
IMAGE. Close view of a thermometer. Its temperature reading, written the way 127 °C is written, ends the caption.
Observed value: -2 °C
